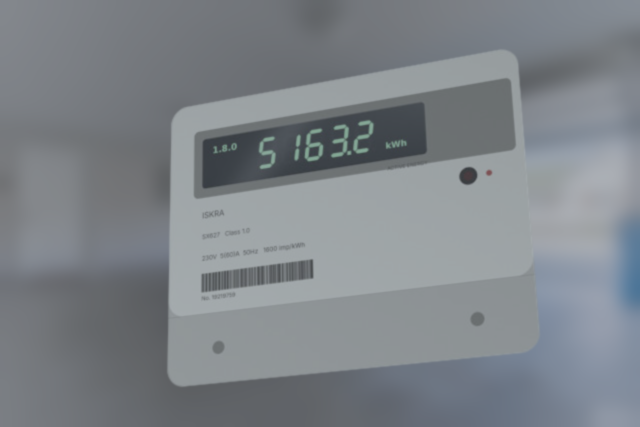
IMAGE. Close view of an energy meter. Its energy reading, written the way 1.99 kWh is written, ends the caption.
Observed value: 5163.2 kWh
